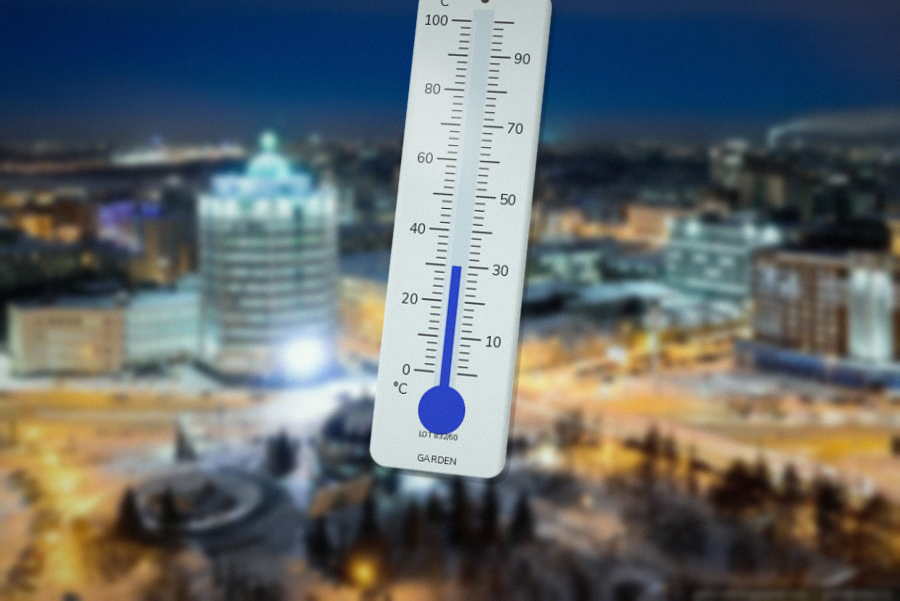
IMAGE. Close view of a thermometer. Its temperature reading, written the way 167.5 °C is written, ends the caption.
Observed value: 30 °C
